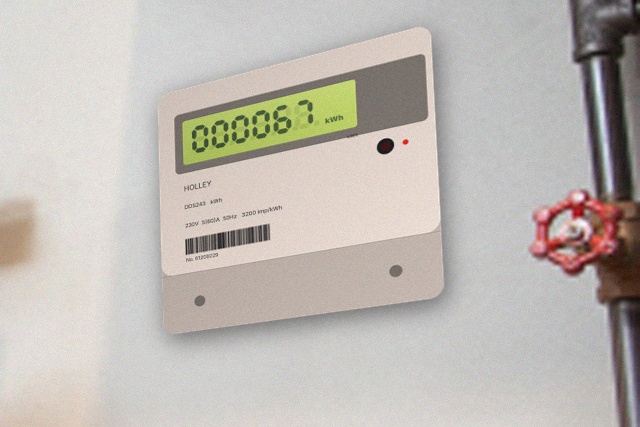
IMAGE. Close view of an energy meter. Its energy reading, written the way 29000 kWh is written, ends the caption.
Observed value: 67 kWh
